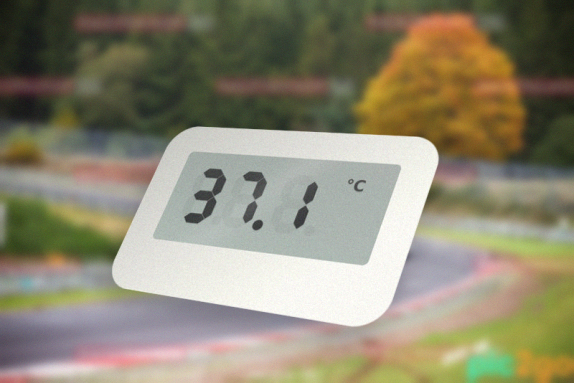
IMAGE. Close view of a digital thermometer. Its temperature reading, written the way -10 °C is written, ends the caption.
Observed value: 37.1 °C
